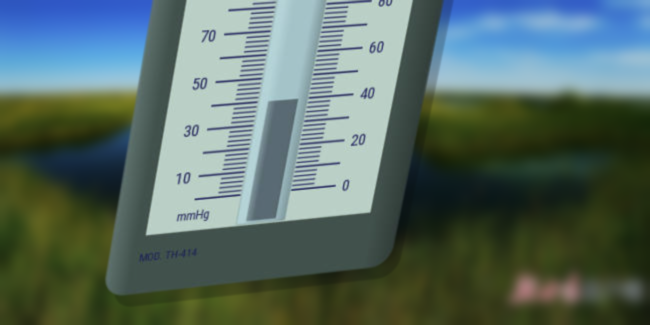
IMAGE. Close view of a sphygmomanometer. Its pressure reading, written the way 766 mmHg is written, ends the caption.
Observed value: 40 mmHg
